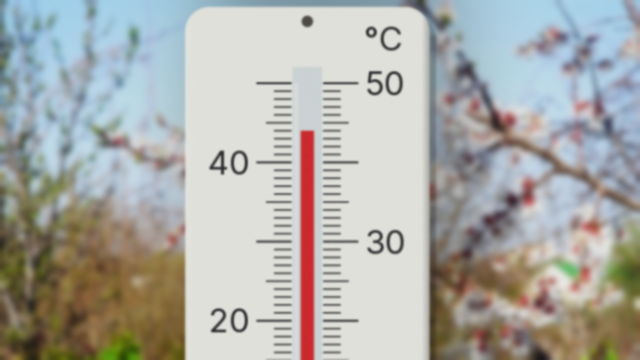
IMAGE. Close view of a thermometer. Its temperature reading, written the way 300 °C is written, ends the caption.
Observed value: 44 °C
